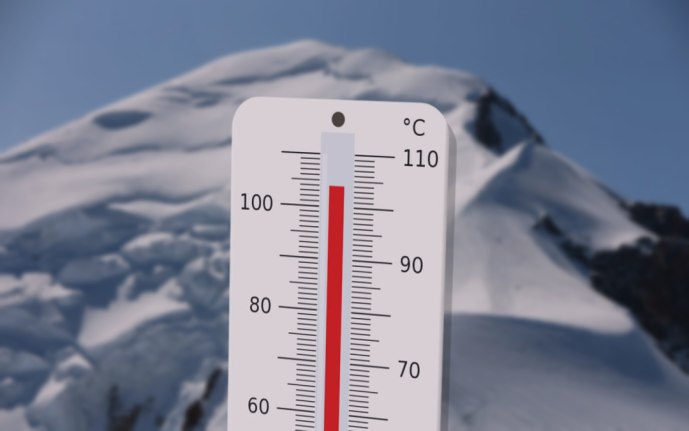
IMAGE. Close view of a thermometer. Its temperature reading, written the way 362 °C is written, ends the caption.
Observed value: 104 °C
